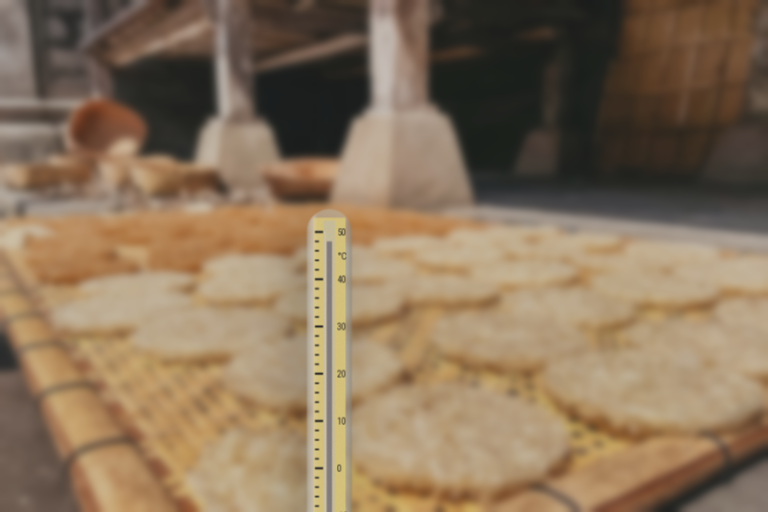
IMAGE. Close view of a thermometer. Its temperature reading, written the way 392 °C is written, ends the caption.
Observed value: 48 °C
